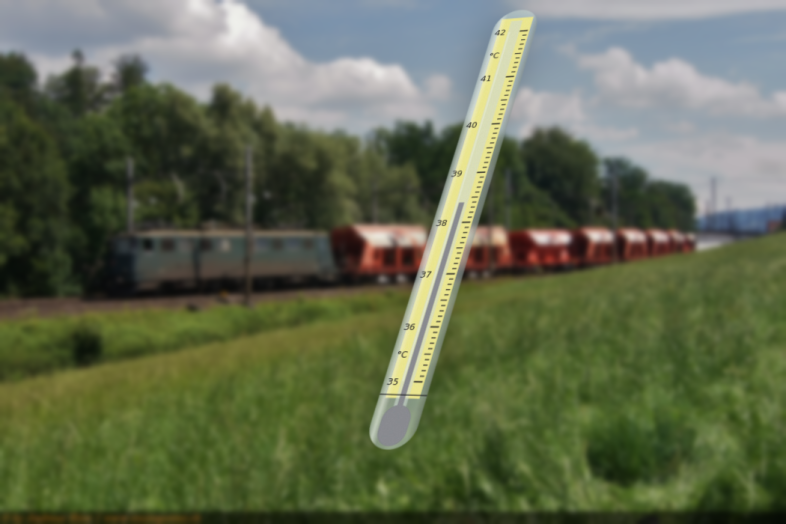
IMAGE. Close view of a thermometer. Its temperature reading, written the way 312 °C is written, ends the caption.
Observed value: 38.4 °C
